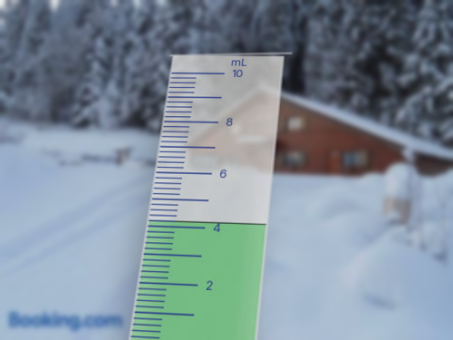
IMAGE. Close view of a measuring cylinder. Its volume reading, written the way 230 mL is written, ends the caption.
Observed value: 4.2 mL
